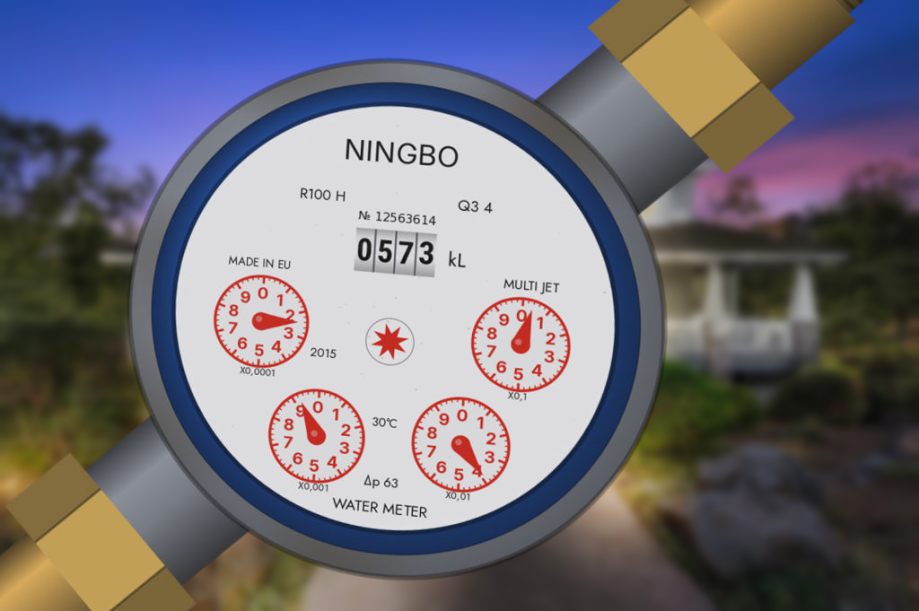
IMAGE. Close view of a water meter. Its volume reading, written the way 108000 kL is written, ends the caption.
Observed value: 573.0392 kL
